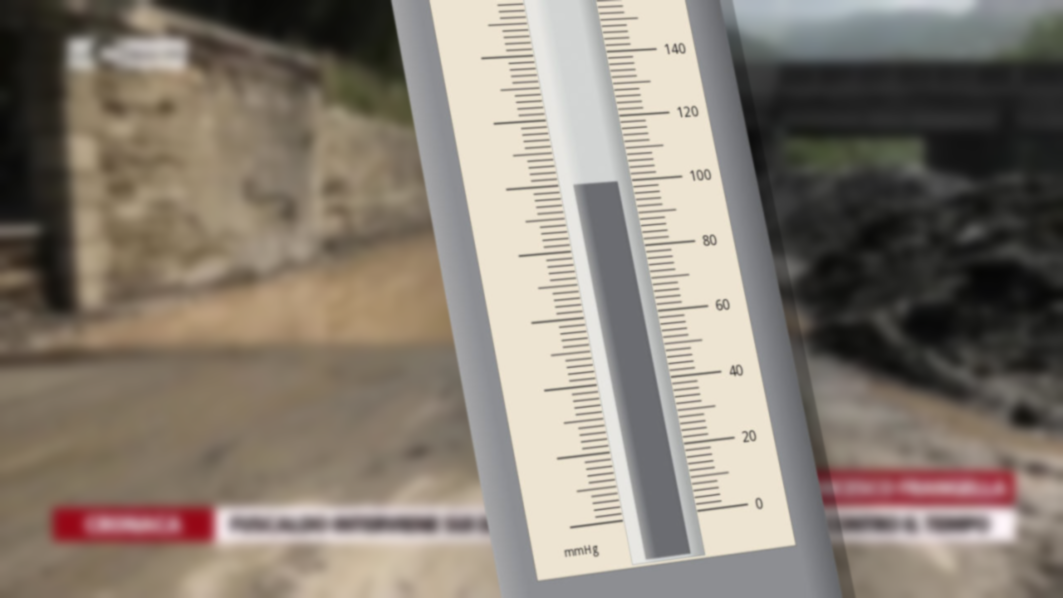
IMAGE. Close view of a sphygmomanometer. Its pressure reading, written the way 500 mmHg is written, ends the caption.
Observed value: 100 mmHg
